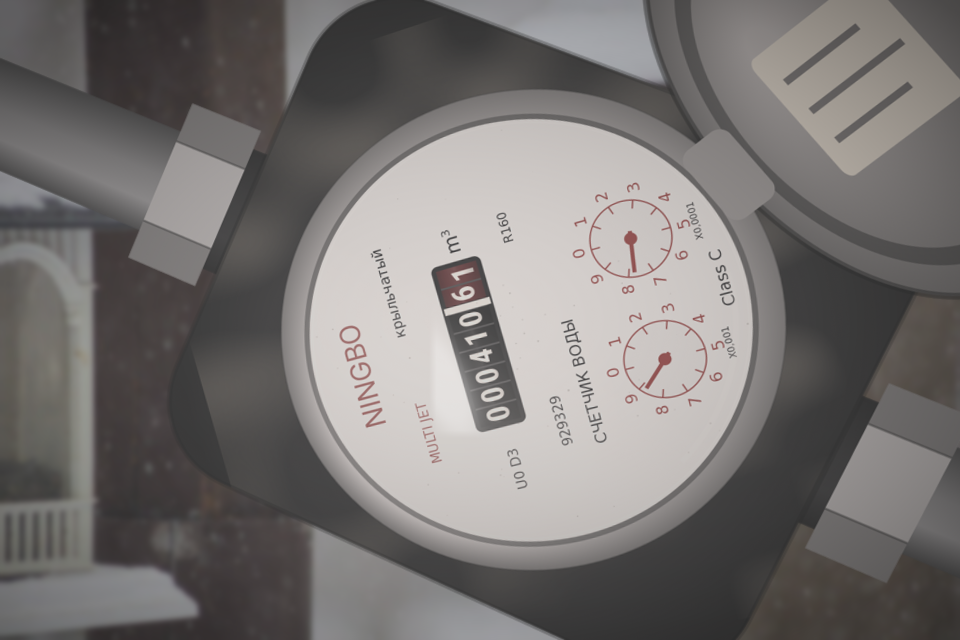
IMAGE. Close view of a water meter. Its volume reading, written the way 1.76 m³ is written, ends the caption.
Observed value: 410.6087 m³
